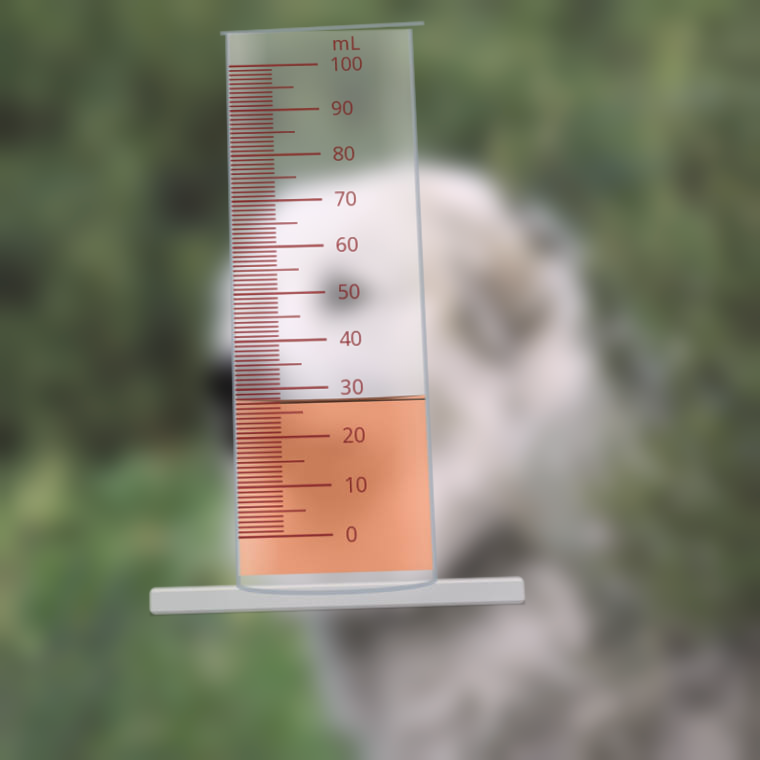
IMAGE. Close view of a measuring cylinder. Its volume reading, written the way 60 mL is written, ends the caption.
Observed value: 27 mL
